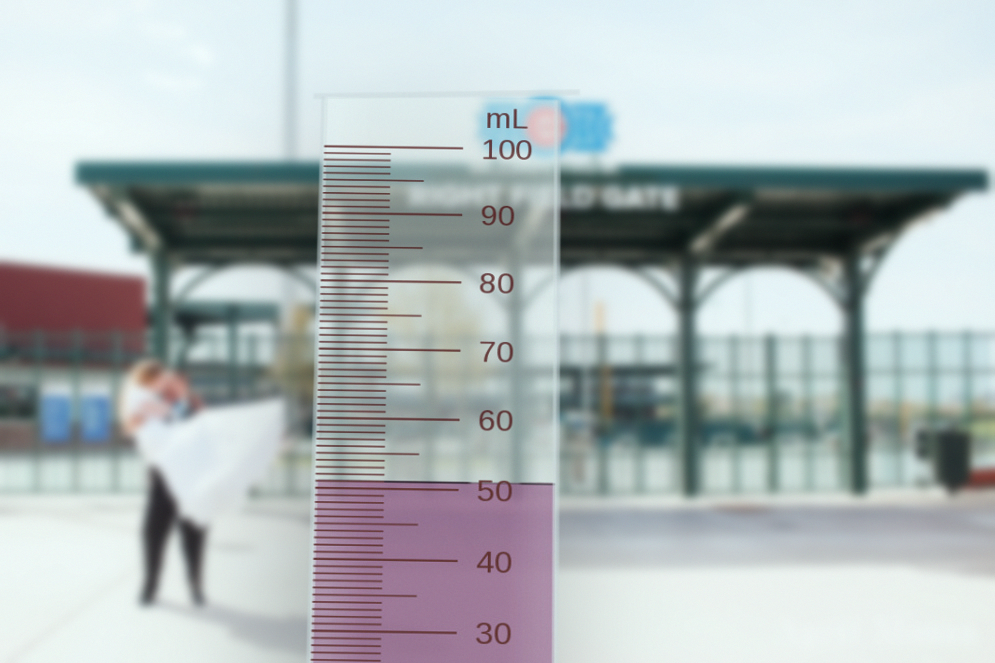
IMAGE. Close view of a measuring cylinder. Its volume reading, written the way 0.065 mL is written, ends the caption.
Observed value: 51 mL
